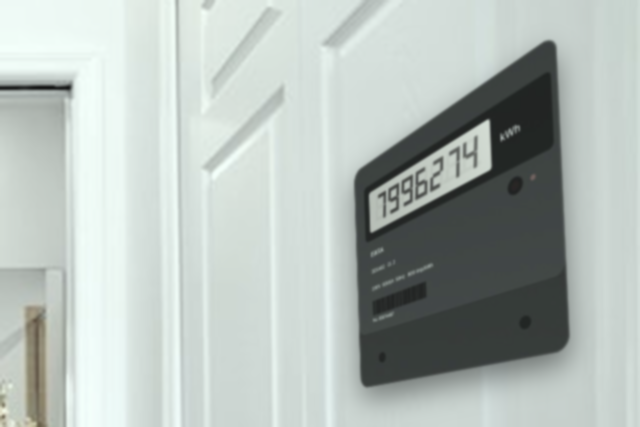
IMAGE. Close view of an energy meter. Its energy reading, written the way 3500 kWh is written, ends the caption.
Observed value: 7996274 kWh
